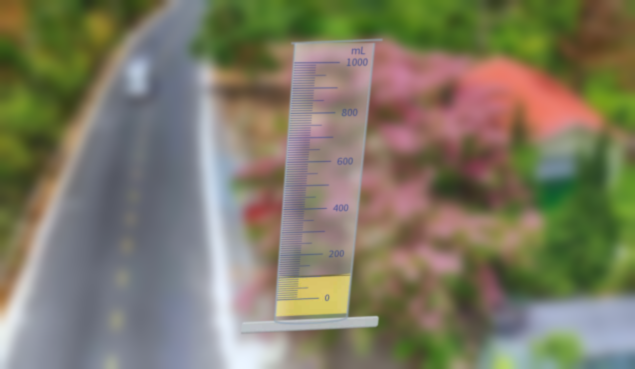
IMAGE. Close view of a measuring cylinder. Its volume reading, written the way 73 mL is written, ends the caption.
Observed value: 100 mL
